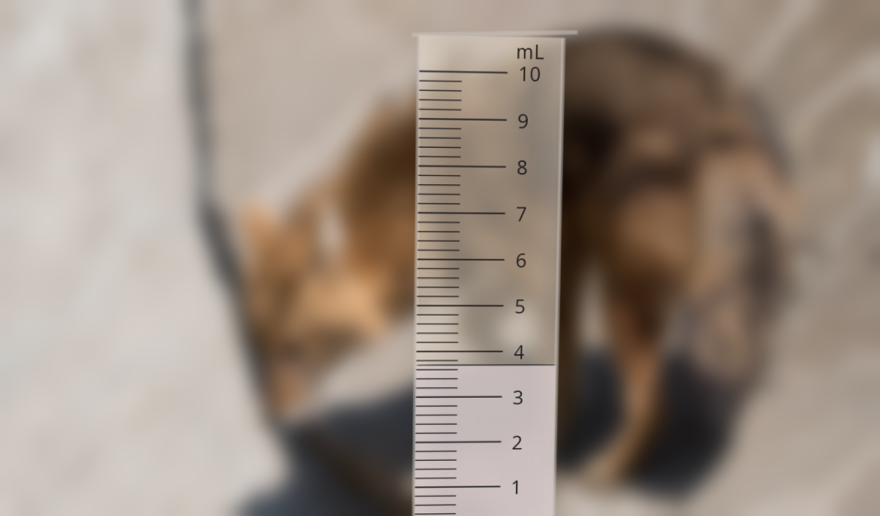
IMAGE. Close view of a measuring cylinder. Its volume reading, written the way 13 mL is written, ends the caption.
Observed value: 3.7 mL
